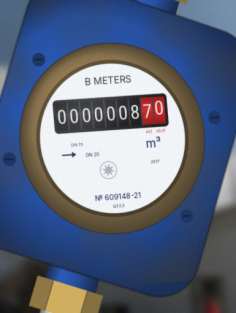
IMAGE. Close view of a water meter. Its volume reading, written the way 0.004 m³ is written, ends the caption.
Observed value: 8.70 m³
